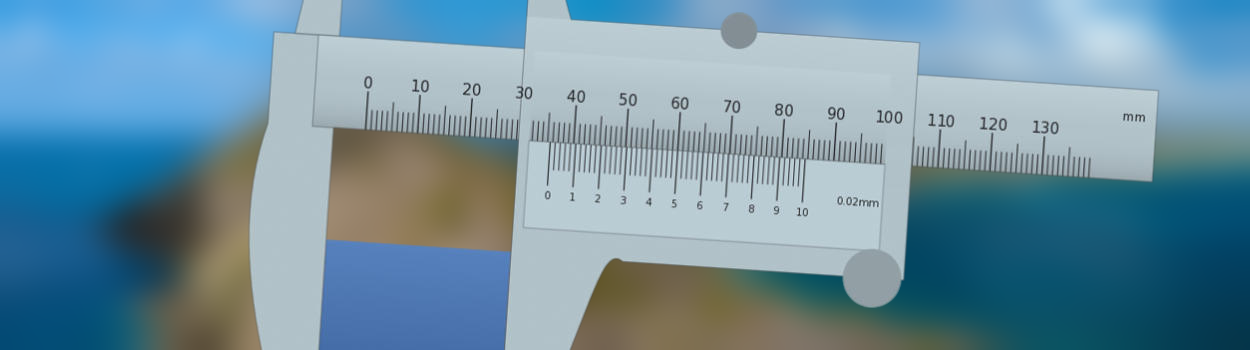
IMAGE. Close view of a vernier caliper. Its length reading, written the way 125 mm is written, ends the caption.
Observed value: 35.5 mm
